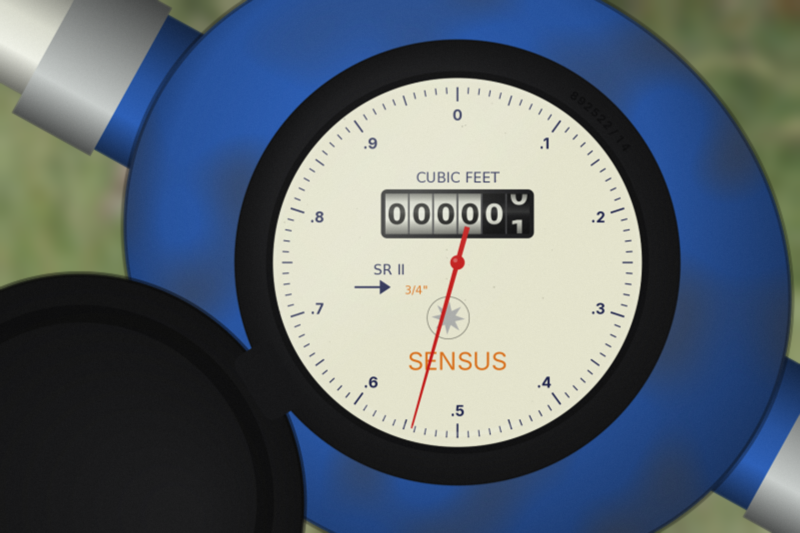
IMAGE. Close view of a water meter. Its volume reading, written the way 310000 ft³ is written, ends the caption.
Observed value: 0.54 ft³
